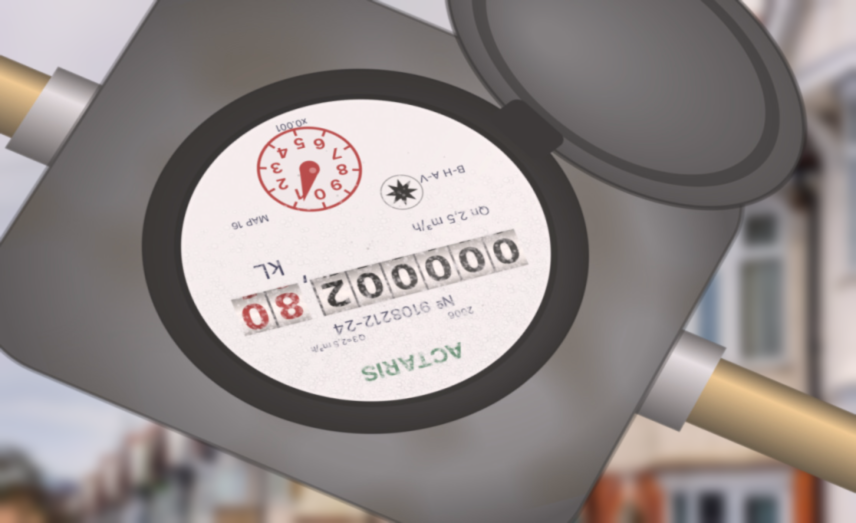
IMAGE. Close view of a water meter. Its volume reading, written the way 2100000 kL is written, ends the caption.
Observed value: 2.800 kL
